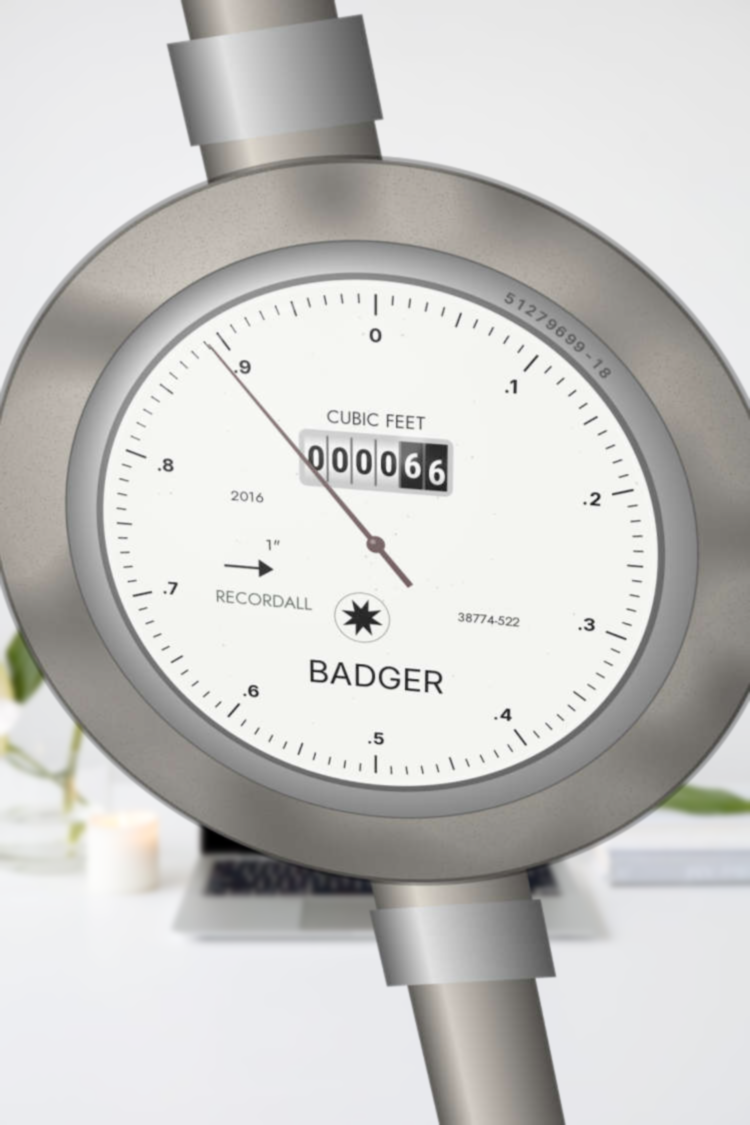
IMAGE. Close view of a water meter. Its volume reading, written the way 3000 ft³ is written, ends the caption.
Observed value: 65.89 ft³
